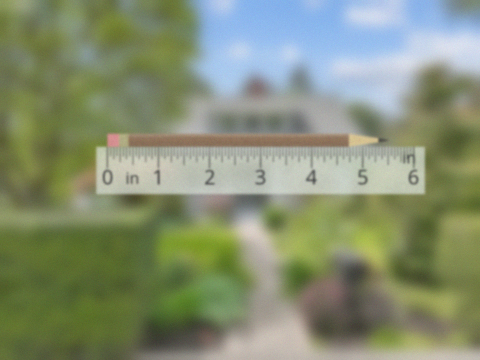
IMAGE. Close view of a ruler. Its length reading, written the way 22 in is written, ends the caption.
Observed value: 5.5 in
